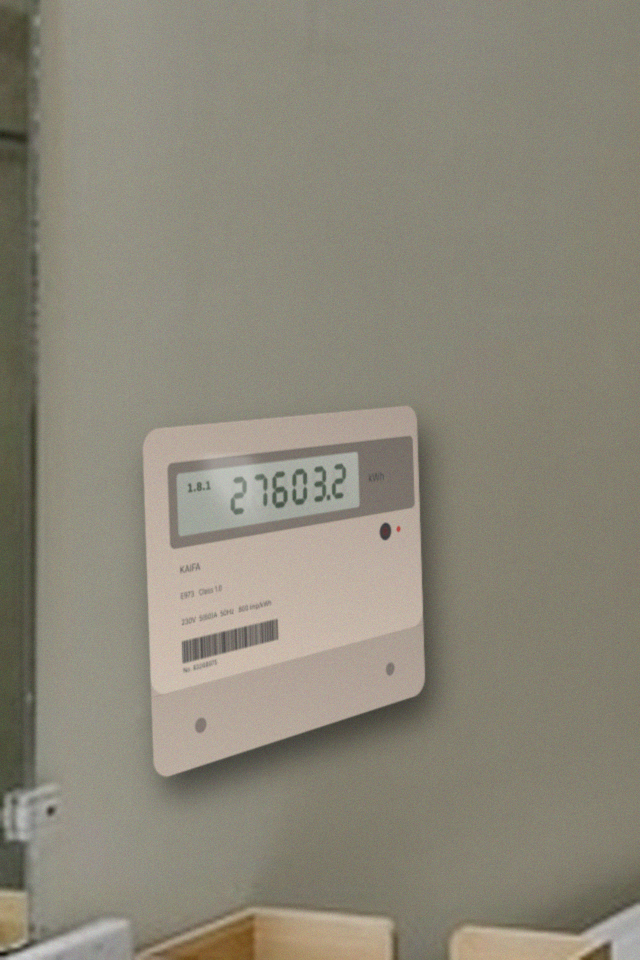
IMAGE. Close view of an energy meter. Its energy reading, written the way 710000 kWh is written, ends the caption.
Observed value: 27603.2 kWh
